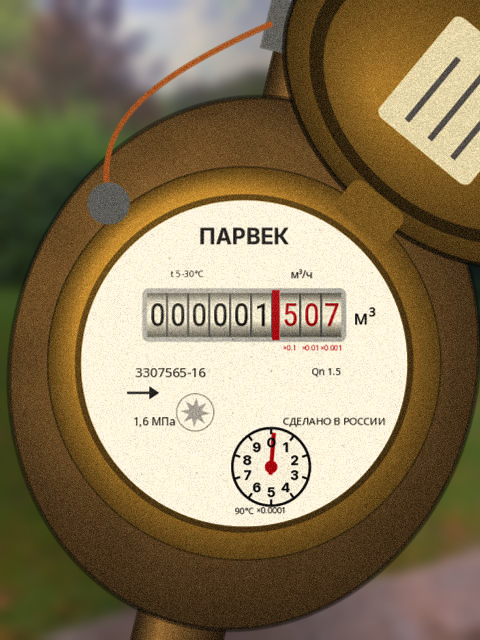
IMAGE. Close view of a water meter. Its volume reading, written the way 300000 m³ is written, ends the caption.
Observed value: 1.5070 m³
